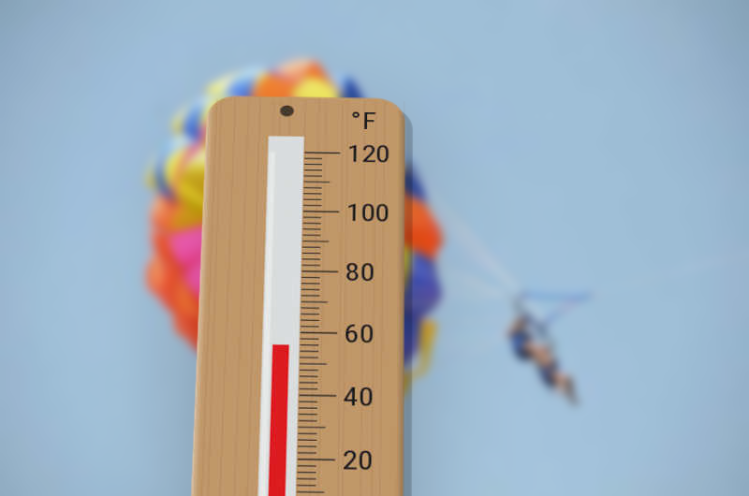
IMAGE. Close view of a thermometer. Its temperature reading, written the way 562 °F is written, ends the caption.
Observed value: 56 °F
